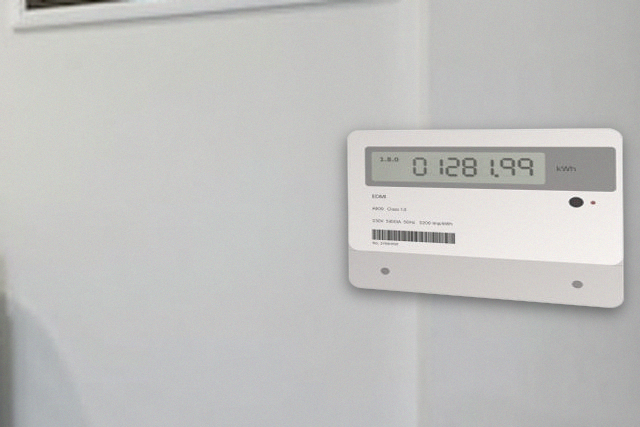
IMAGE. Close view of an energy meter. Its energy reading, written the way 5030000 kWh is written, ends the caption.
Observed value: 1281.99 kWh
